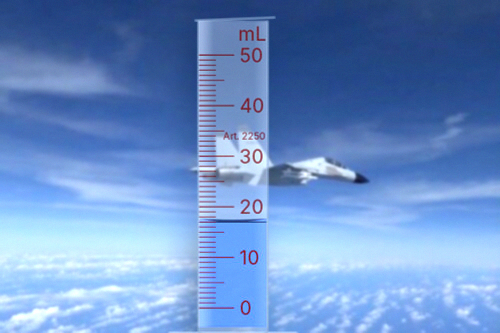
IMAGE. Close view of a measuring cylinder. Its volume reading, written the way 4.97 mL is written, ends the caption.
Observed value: 17 mL
